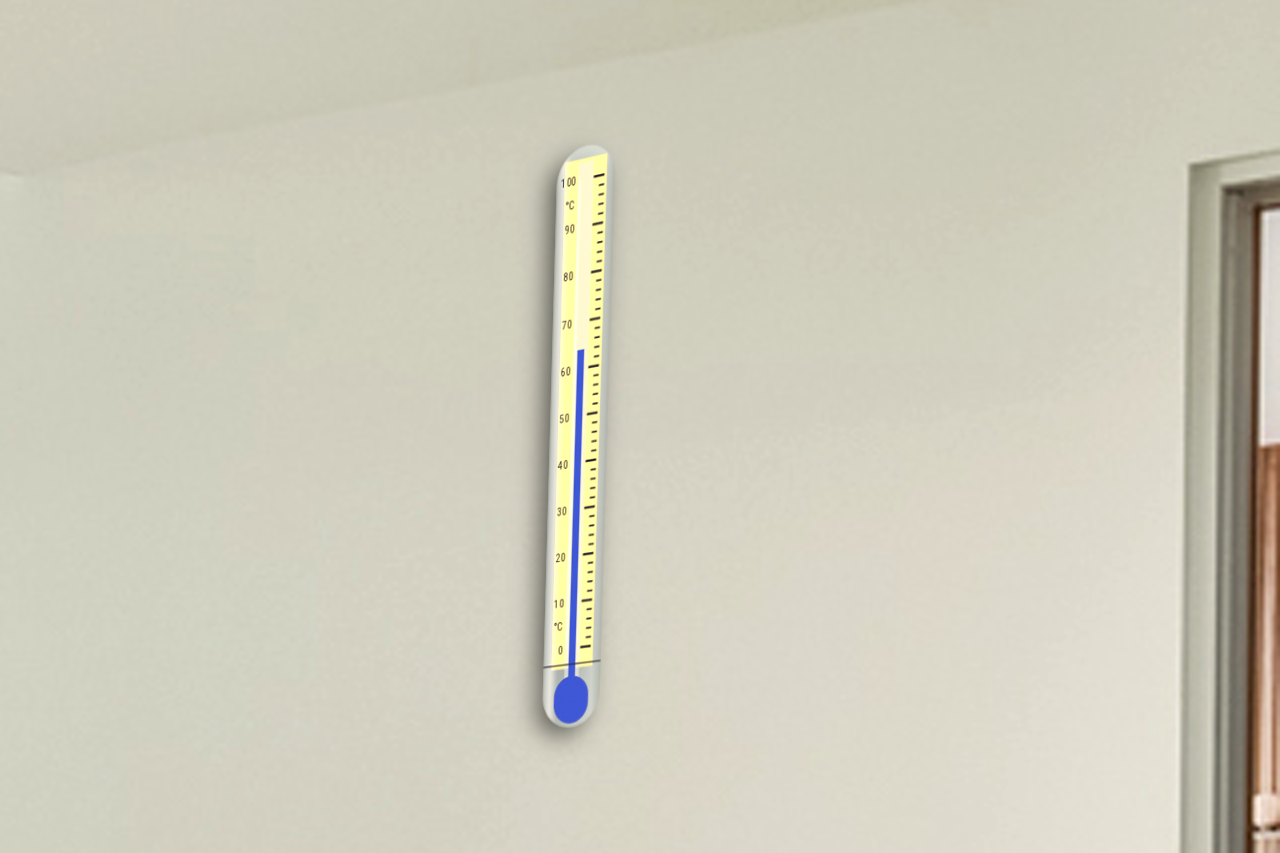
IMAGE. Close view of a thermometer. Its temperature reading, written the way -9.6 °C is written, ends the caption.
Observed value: 64 °C
